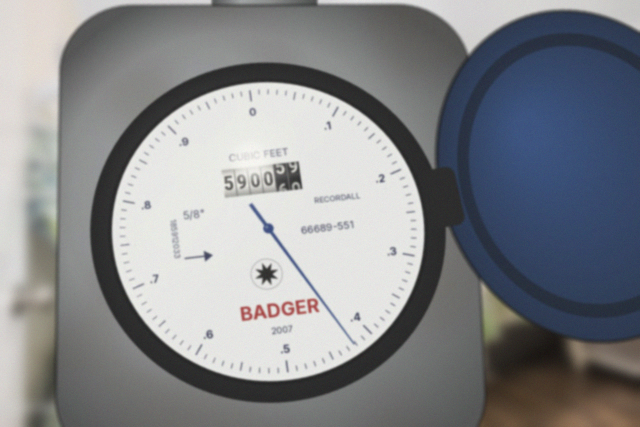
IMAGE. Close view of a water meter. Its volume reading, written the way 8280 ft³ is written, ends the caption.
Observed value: 590059.42 ft³
